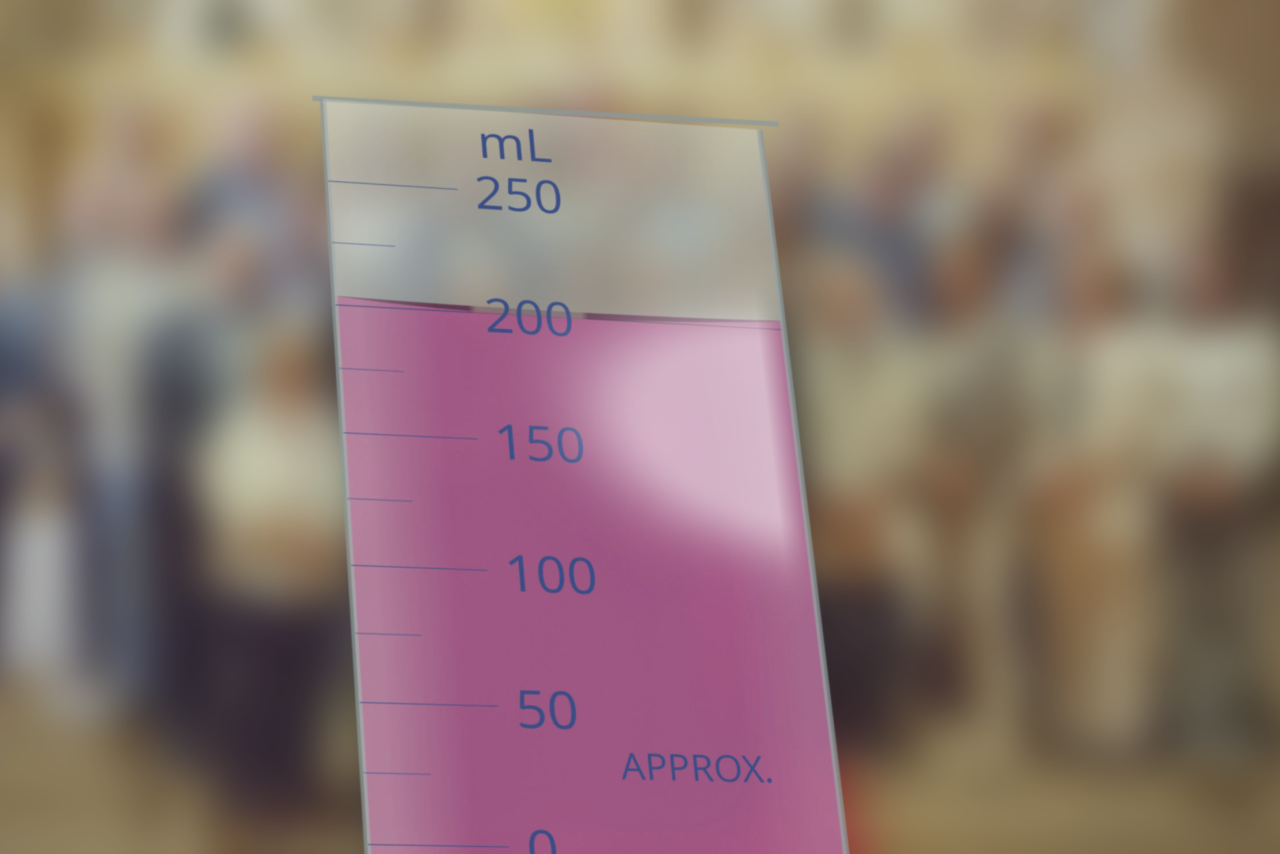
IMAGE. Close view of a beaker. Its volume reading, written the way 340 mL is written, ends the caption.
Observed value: 200 mL
